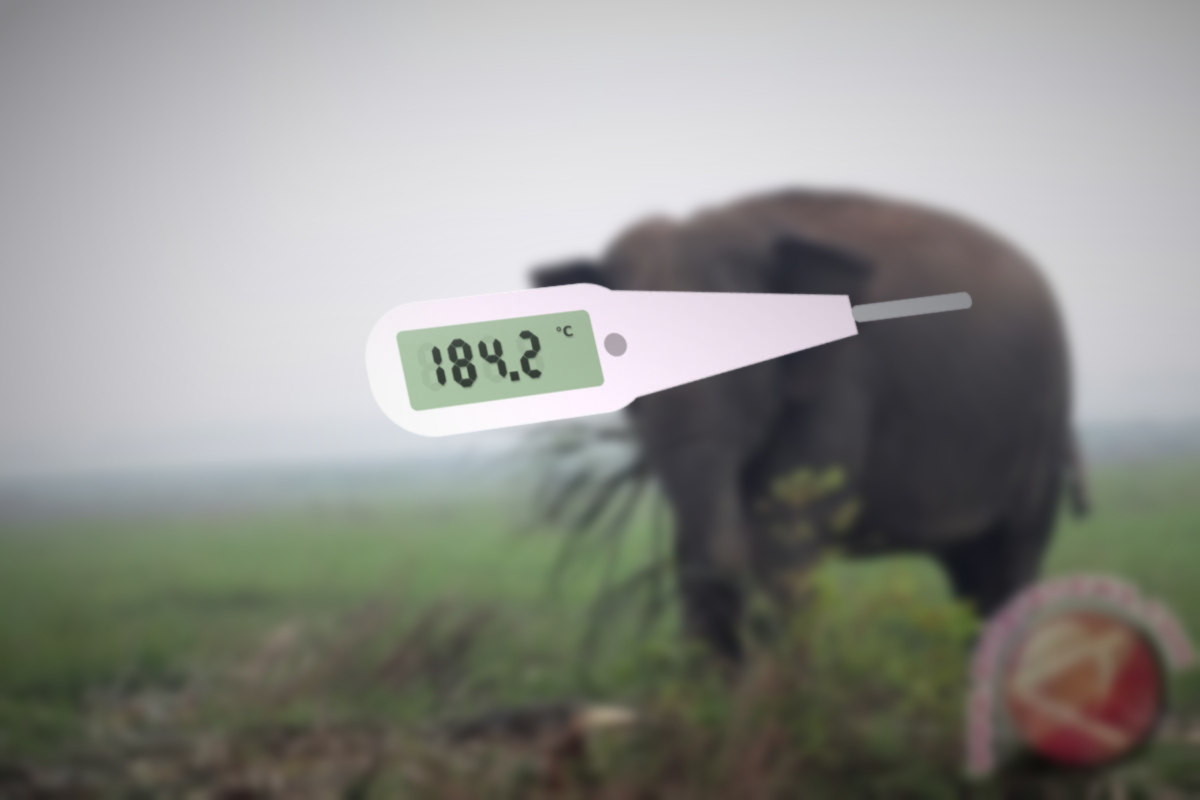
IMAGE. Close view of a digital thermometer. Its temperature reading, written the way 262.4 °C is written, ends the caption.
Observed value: 184.2 °C
